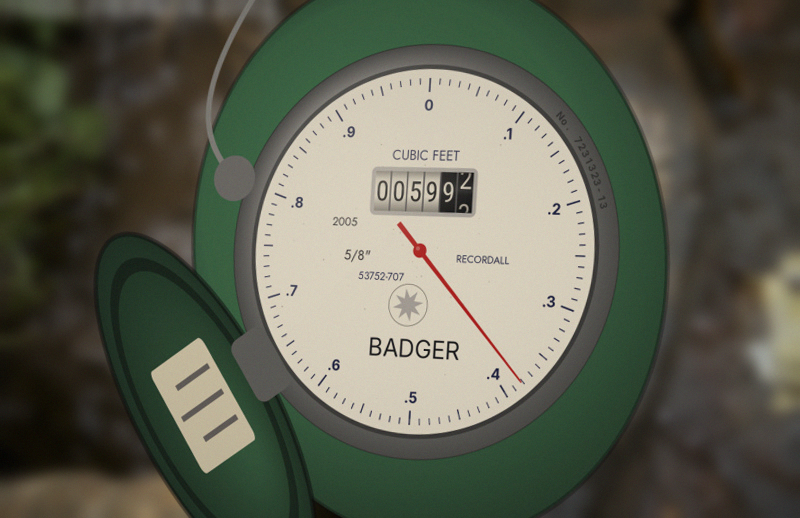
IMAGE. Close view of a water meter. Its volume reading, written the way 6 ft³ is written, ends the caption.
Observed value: 5992.38 ft³
